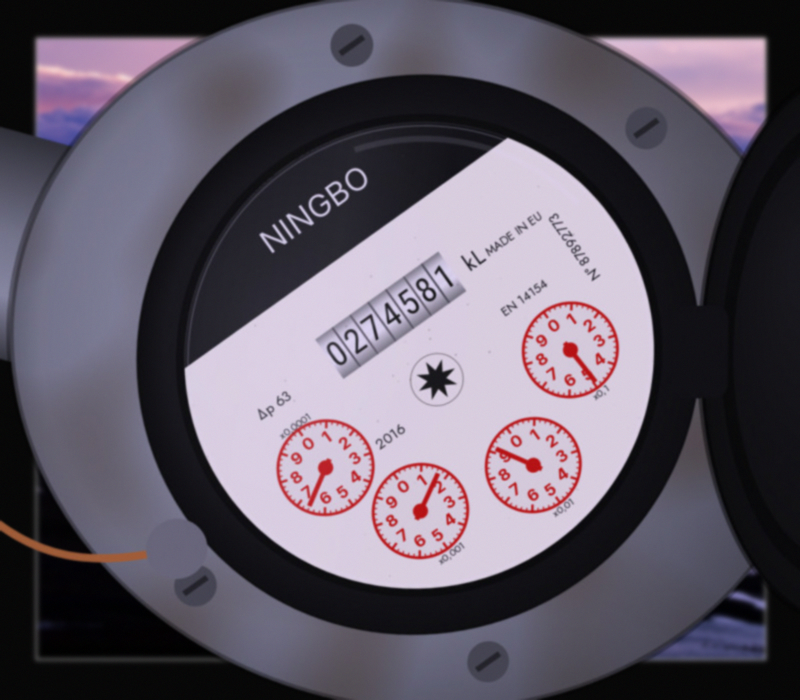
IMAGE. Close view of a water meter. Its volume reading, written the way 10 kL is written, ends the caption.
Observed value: 274581.4916 kL
